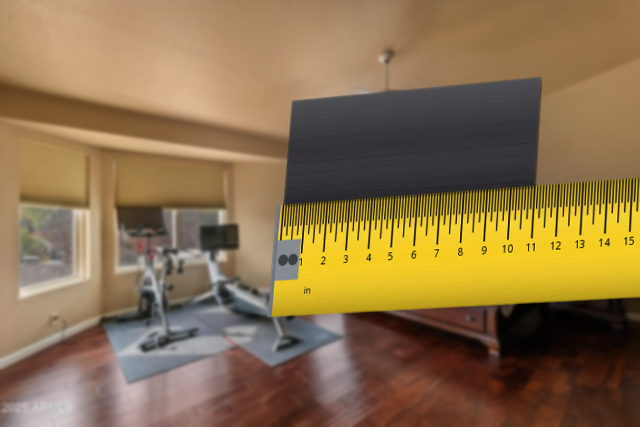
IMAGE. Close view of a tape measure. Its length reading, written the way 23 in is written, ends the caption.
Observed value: 11 in
